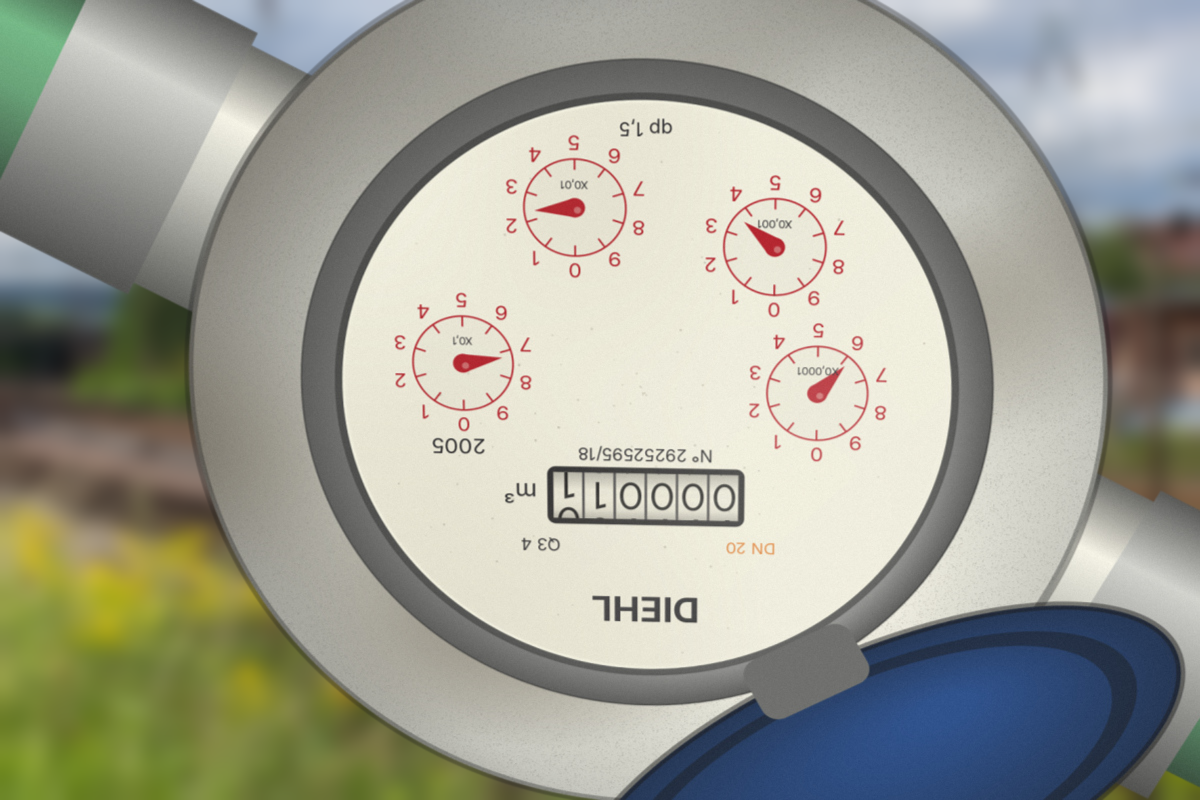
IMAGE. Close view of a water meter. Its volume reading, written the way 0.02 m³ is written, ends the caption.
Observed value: 10.7236 m³
